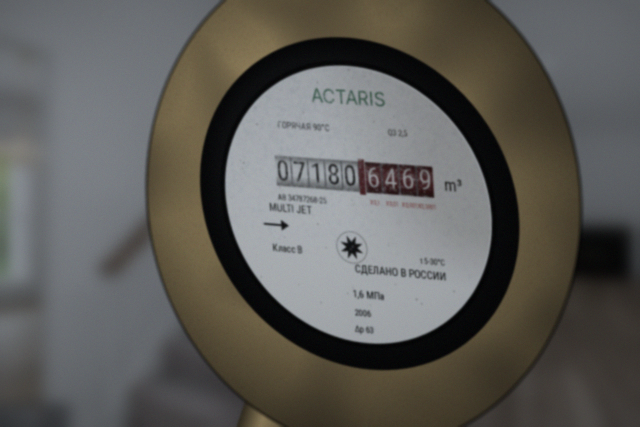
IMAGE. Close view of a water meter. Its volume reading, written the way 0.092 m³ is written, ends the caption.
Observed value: 7180.6469 m³
